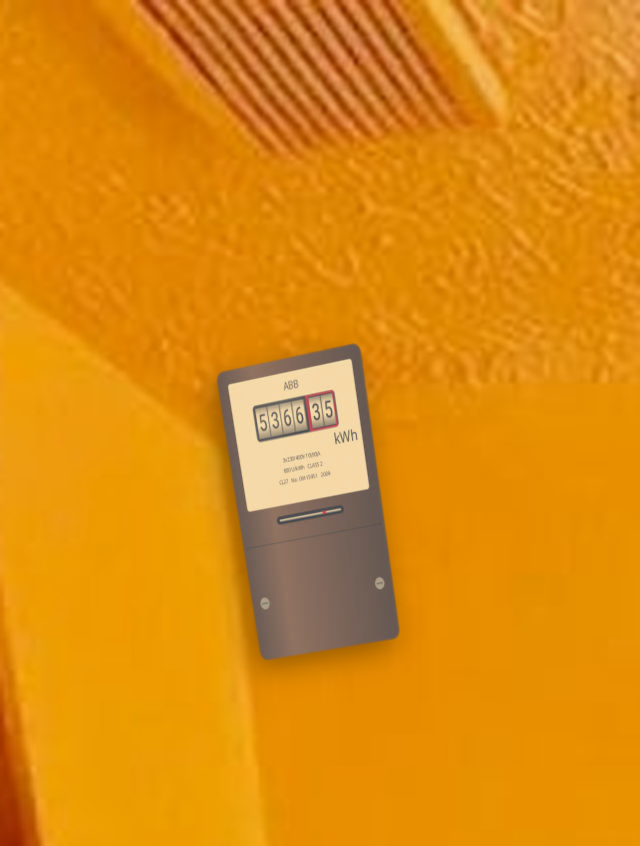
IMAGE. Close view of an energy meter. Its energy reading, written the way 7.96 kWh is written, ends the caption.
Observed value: 5366.35 kWh
